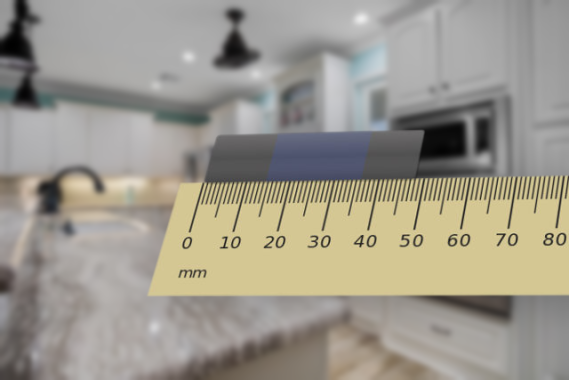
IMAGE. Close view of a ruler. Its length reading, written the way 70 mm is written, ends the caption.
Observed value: 48 mm
